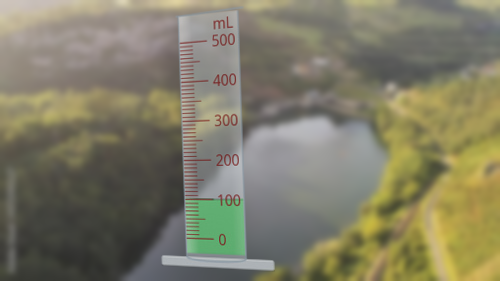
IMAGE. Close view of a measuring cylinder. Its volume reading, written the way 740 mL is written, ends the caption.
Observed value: 100 mL
